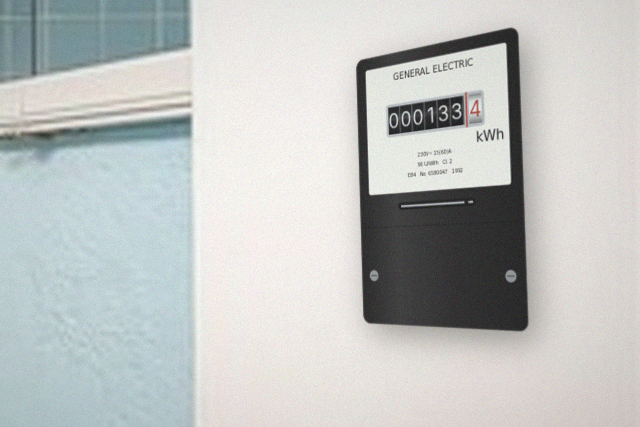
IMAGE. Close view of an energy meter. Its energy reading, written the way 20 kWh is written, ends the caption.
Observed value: 133.4 kWh
